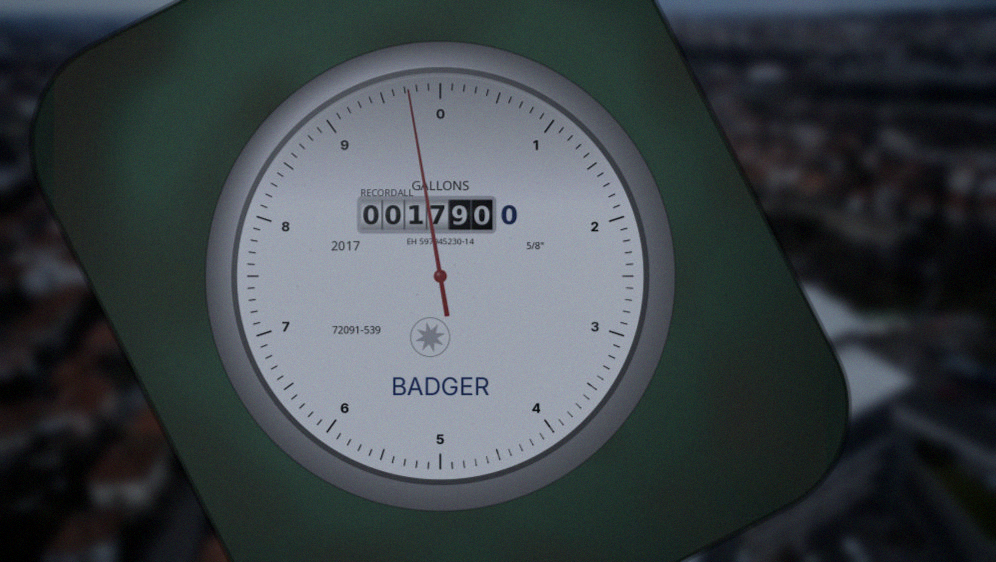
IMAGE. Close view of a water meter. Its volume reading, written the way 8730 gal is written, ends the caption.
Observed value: 17899.7 gal
